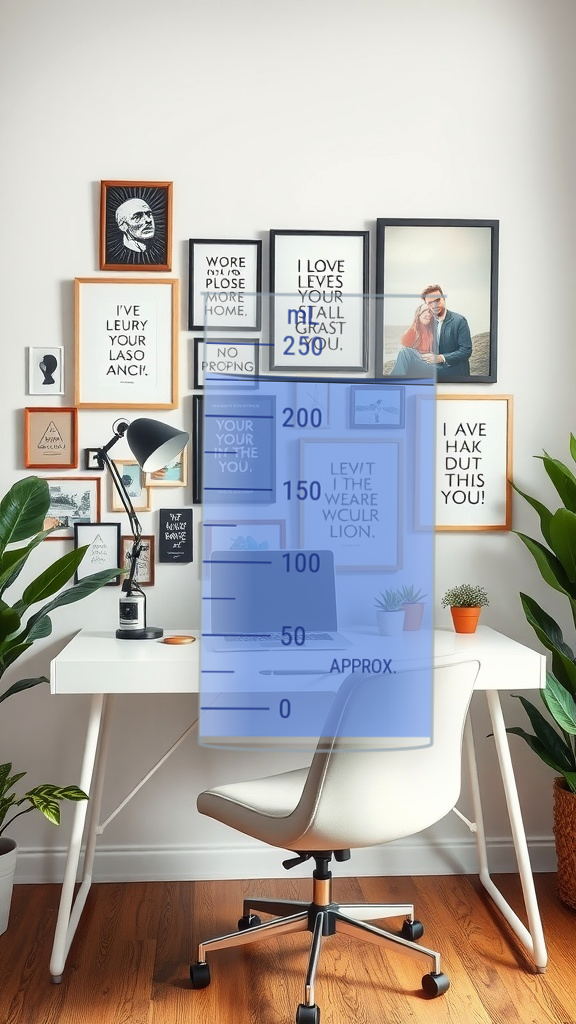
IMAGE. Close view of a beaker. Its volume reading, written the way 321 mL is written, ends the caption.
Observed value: 225 mL
